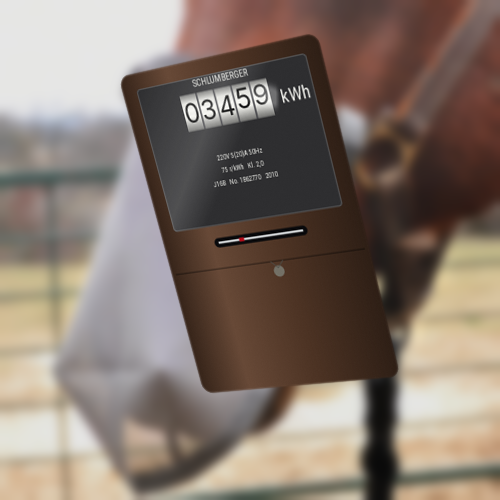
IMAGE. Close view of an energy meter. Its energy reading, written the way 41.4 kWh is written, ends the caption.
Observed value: 3459 kWh
